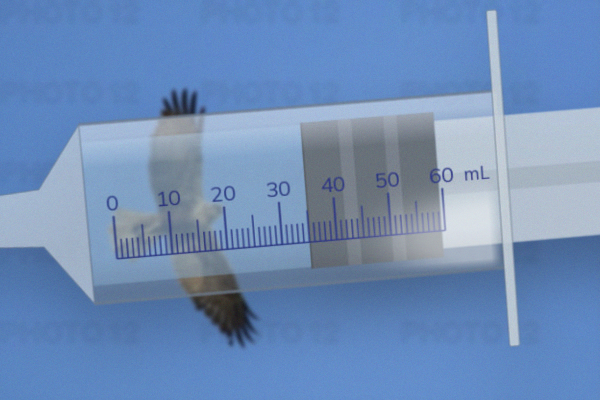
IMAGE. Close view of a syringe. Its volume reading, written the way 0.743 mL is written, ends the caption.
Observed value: 35 mL
